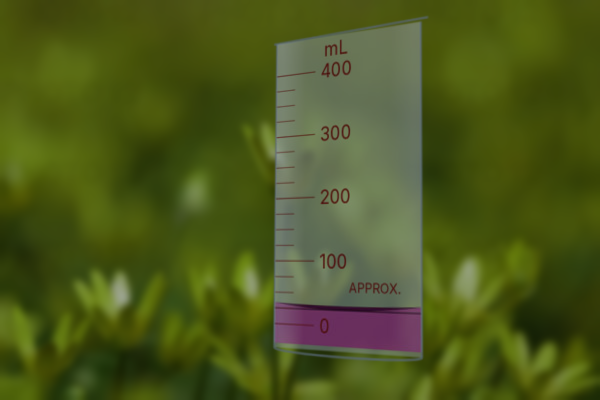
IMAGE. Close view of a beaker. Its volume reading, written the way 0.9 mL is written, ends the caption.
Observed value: 25 mL
